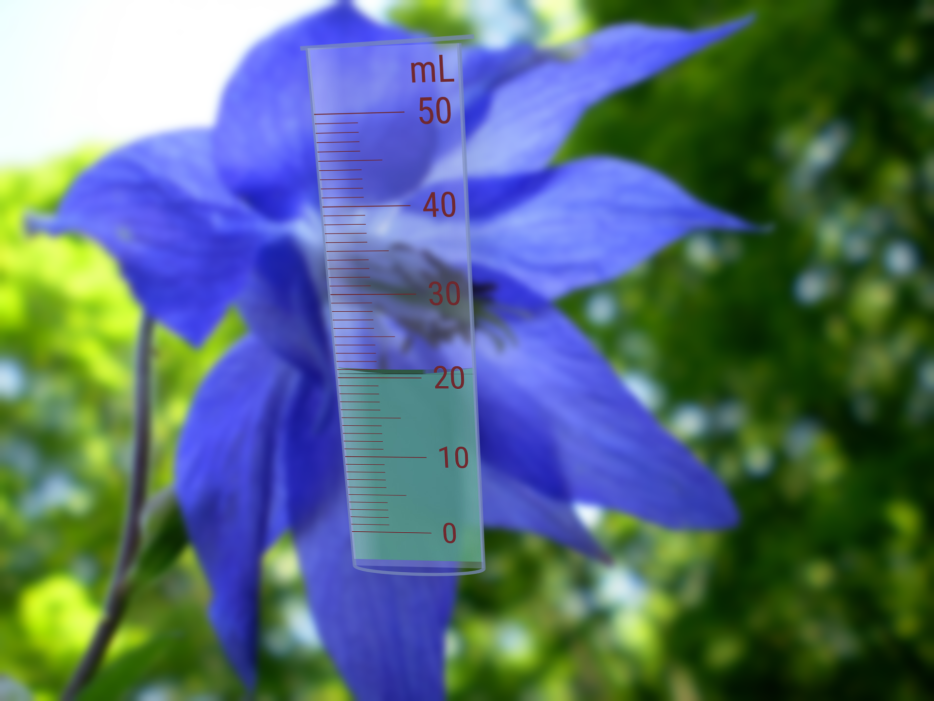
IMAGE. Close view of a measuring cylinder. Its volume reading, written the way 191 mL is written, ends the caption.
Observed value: 20.5 mL
